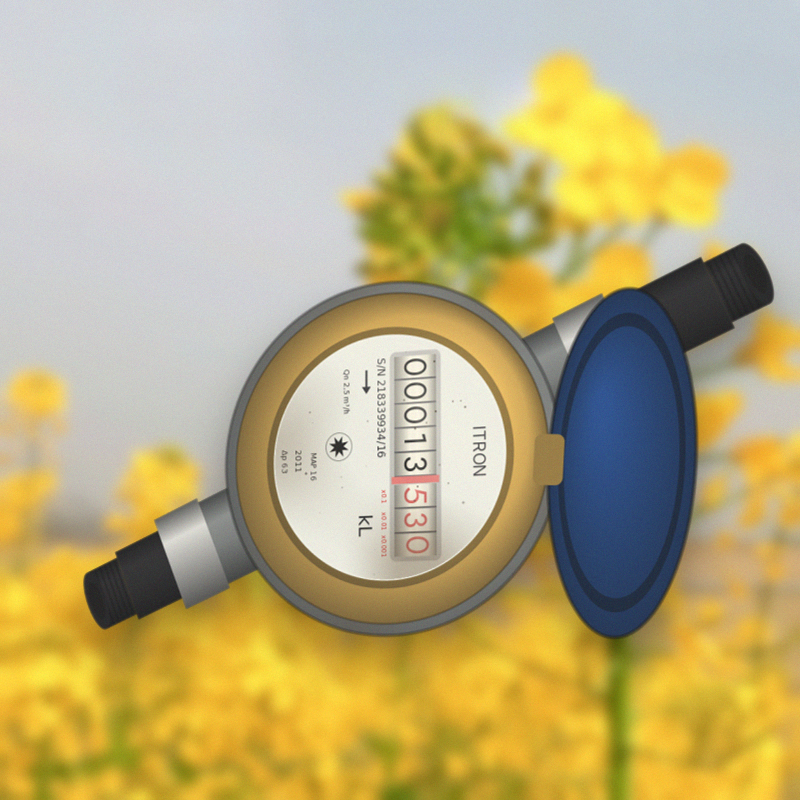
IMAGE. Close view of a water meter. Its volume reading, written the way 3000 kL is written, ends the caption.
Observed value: 13.530 kL
